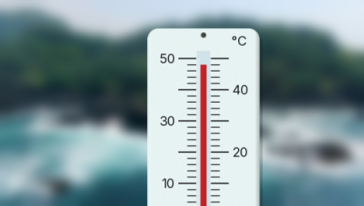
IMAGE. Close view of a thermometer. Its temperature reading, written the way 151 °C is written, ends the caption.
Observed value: 48 °C
